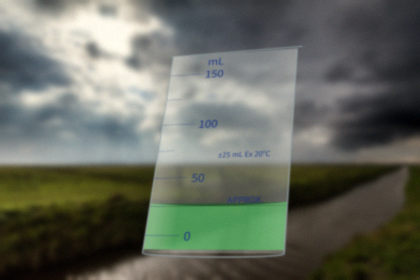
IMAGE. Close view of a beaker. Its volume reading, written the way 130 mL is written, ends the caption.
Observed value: 25 mL
